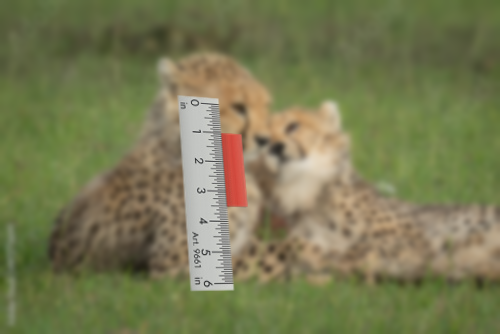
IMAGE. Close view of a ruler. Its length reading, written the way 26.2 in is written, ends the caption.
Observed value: 2.5 in
